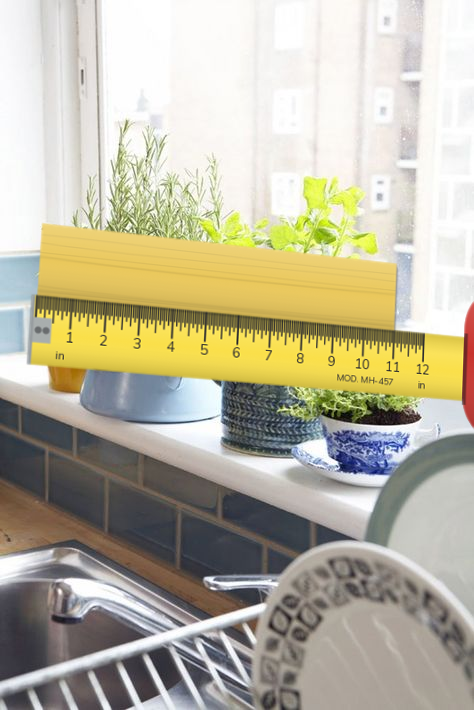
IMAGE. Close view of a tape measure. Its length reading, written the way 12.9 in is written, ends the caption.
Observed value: 11 in
